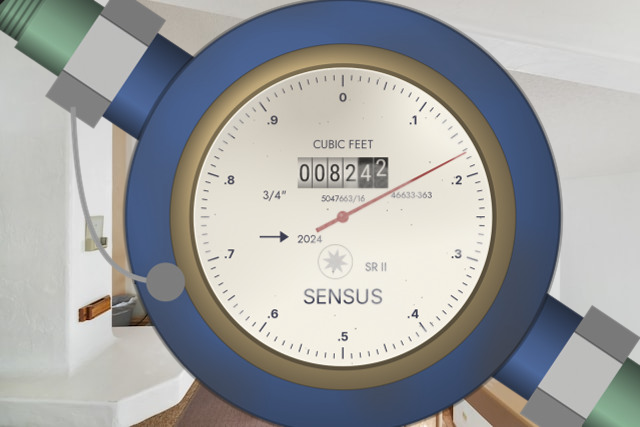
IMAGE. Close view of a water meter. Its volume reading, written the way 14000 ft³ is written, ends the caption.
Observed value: 8242.17 ft³
